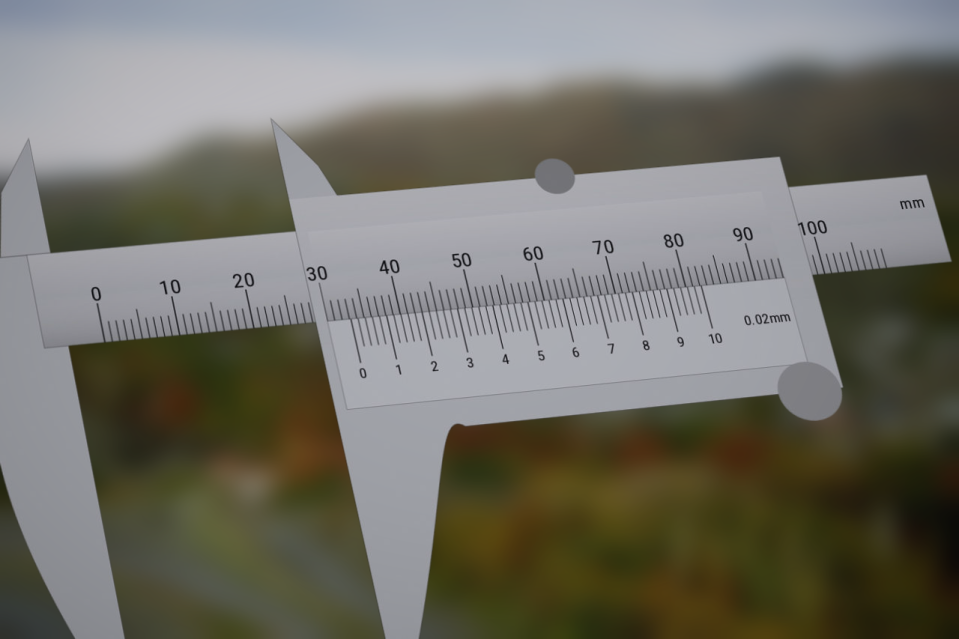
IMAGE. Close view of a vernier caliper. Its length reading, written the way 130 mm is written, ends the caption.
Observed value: 33.2 mm
